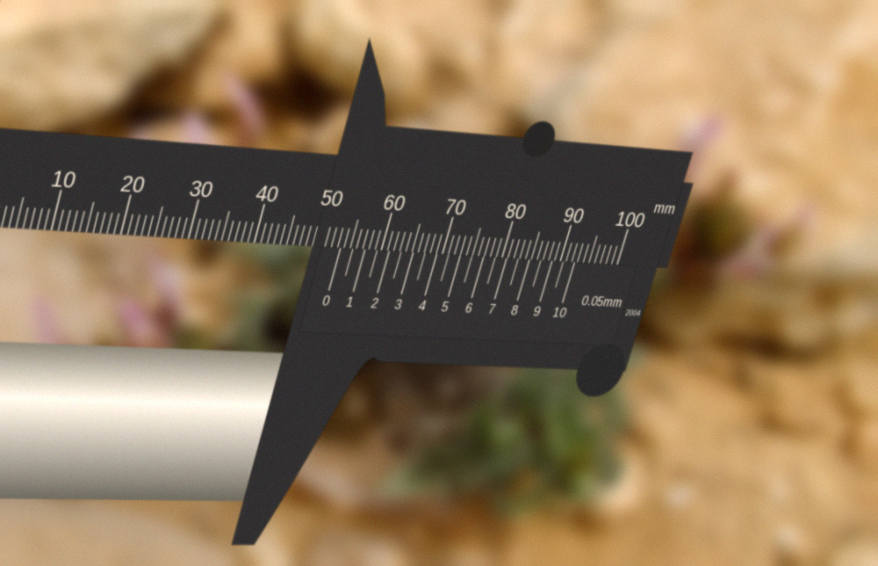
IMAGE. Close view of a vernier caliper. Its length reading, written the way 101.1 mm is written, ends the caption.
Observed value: 53.5 mm
